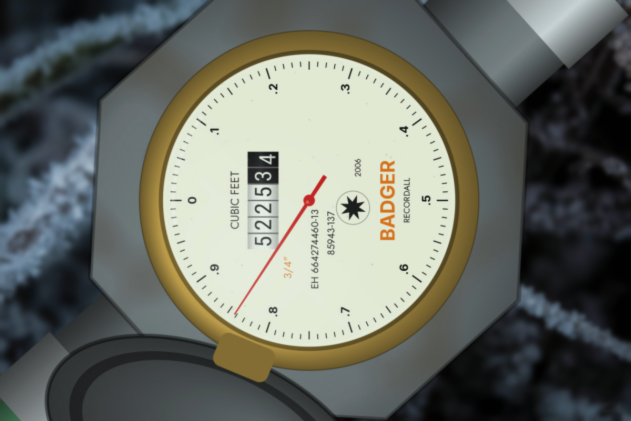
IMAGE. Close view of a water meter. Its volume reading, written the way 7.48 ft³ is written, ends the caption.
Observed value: 522533.84 ft³
